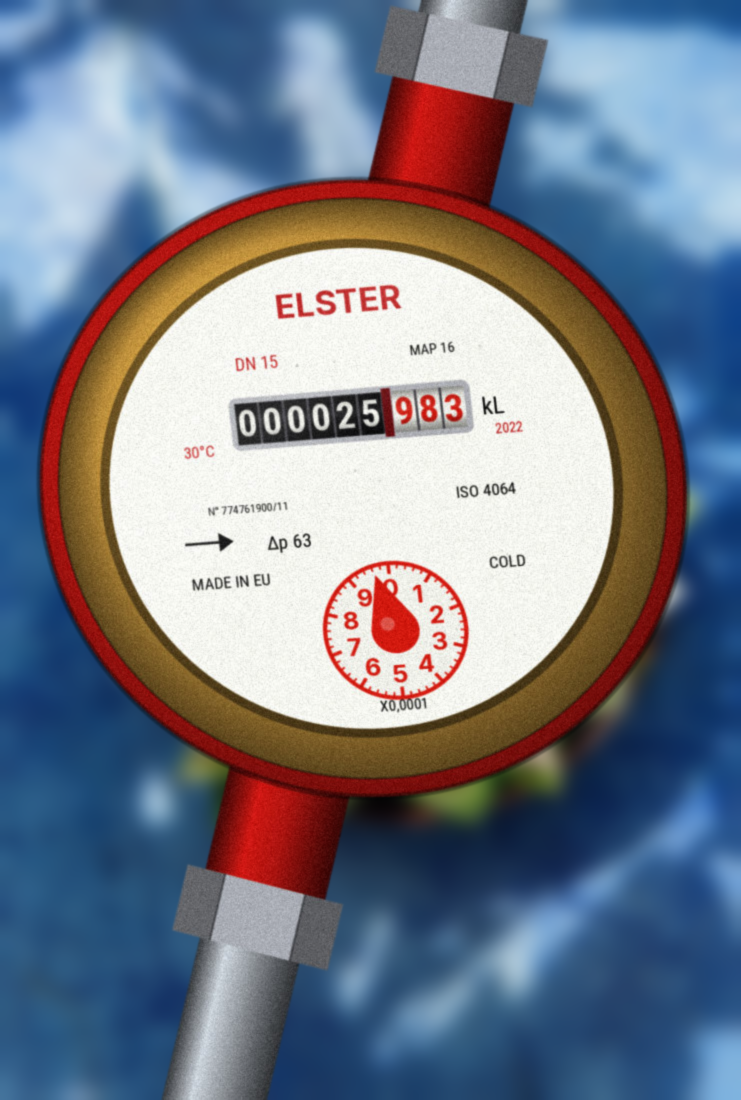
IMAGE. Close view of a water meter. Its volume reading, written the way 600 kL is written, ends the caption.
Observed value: 25.9829 kL
